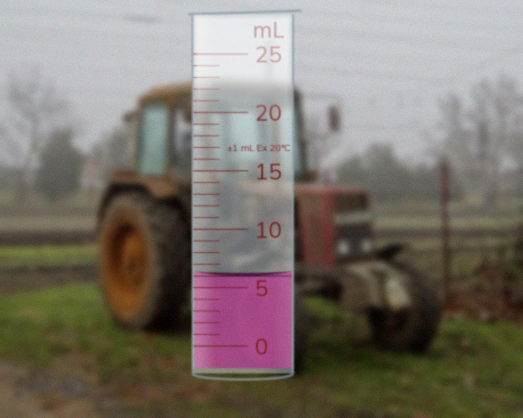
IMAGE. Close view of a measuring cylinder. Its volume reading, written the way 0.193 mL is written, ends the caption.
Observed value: 6 mL
